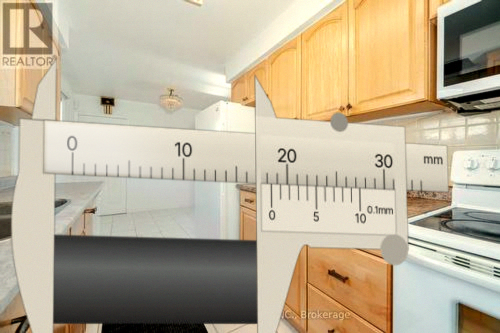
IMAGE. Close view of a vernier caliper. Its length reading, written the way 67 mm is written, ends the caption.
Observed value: 18.4 mm
